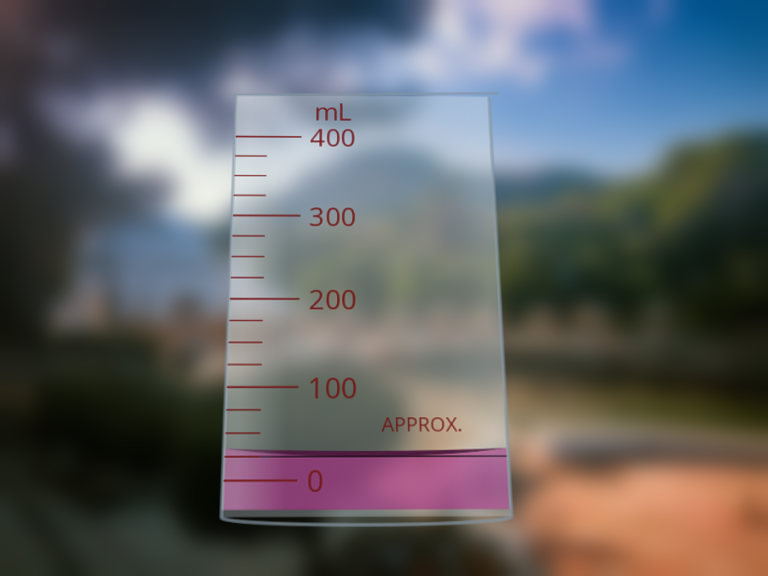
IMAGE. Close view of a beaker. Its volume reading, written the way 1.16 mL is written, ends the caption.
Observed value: 25 mL
